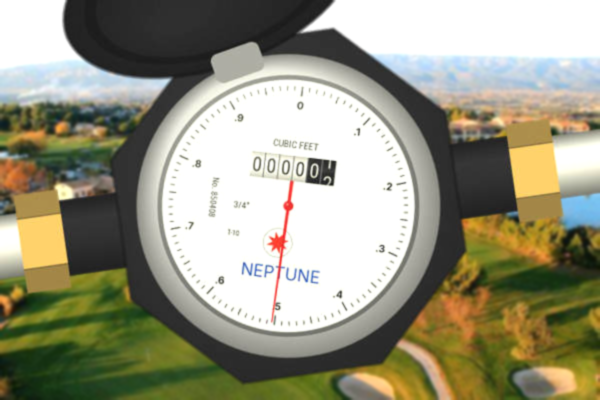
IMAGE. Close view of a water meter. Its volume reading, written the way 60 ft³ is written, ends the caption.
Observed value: 1.50 ft³
